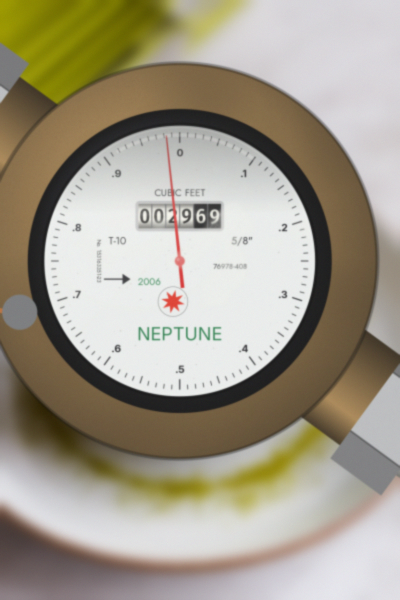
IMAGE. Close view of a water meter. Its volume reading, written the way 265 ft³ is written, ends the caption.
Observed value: 2968.98 ft³
